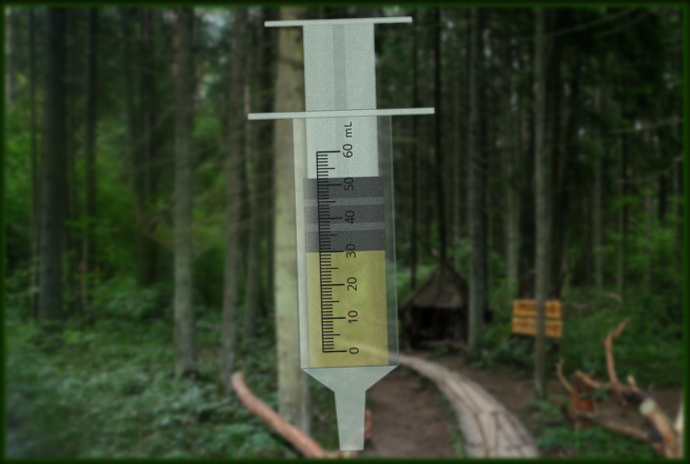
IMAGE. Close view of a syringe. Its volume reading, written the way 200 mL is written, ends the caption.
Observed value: 30 mL
